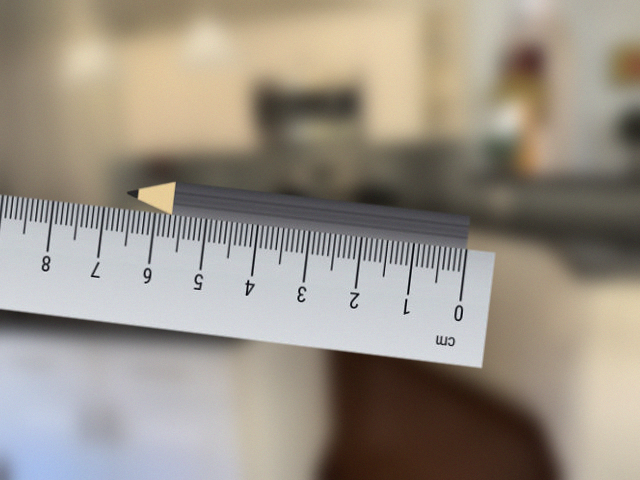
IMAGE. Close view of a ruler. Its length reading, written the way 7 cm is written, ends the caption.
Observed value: 6.6 cm
